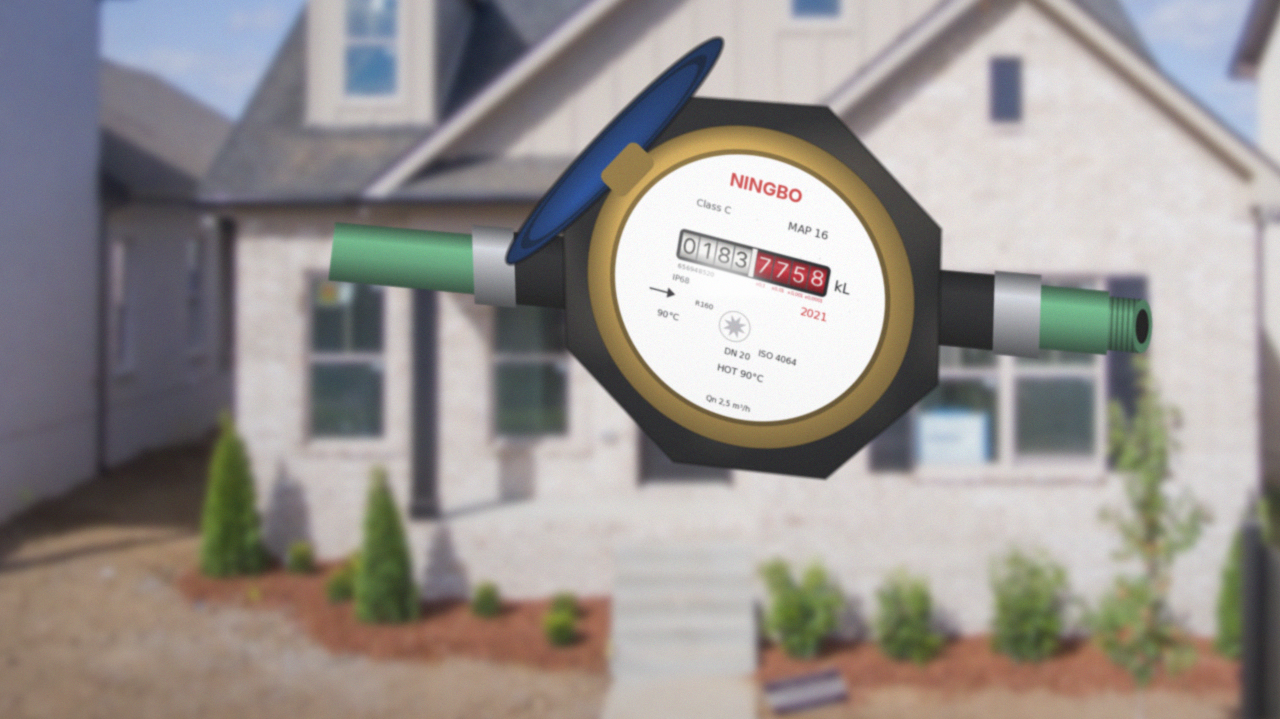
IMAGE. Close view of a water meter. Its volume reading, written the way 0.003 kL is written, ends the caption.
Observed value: 183.7758 kL
